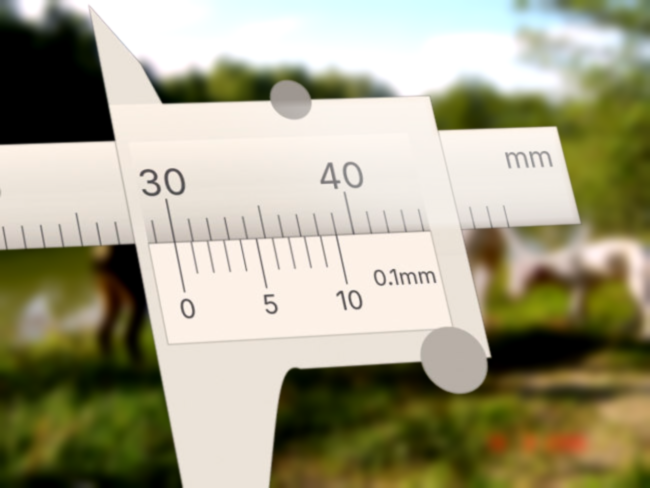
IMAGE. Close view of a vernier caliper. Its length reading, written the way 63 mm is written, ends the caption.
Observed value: 30.0 mm
